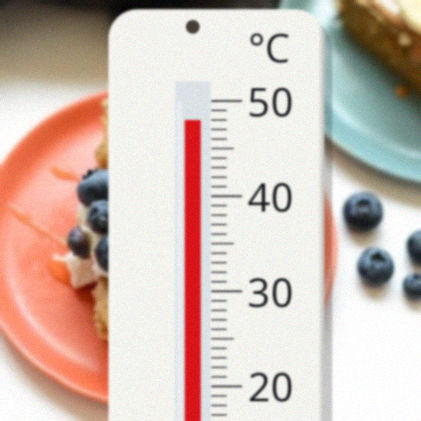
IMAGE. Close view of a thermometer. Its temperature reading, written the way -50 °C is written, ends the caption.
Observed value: 48 °C
